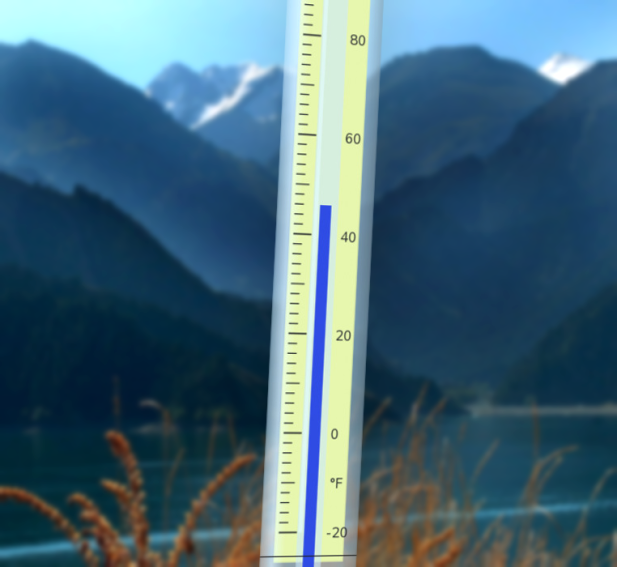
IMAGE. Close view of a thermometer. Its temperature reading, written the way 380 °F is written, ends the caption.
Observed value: 46 °F
